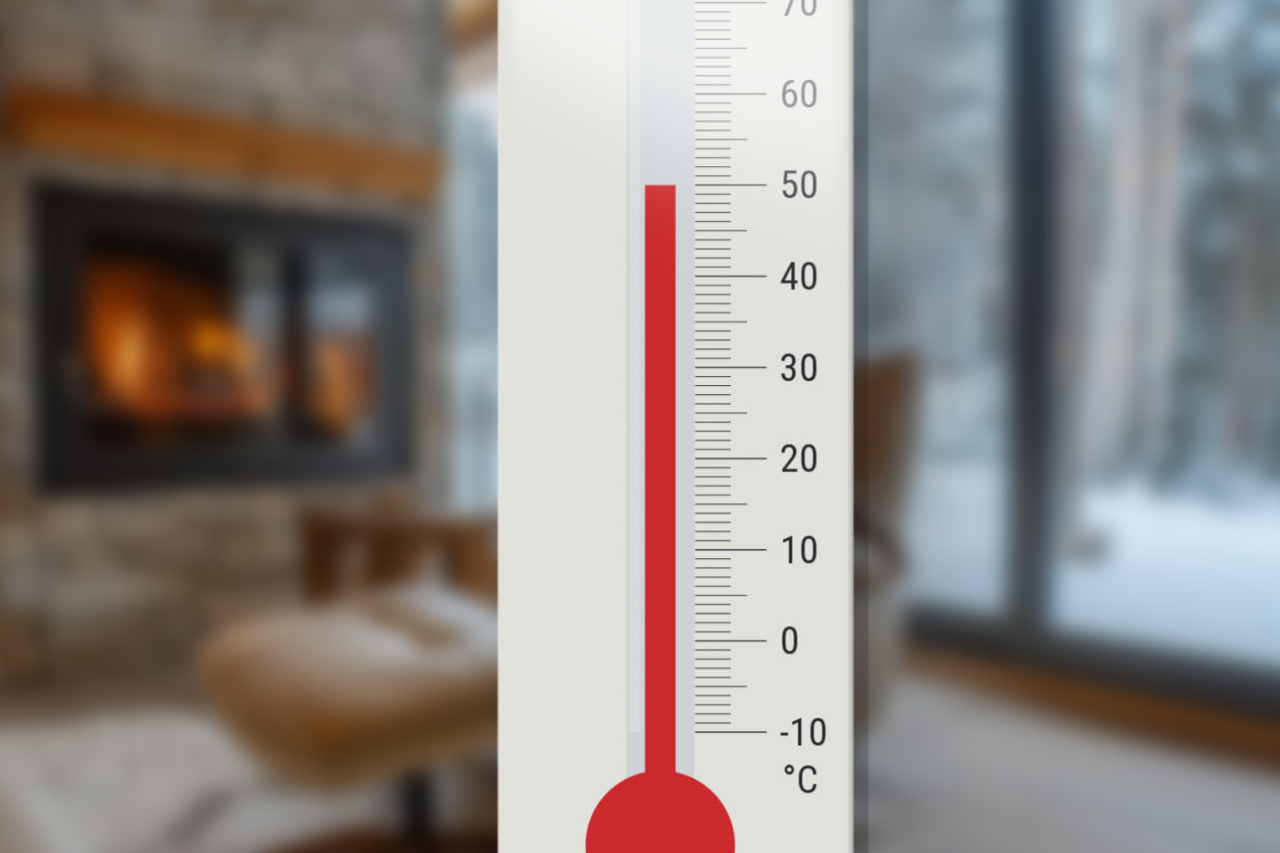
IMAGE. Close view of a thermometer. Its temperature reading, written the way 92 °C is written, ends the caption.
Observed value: 50 °C
